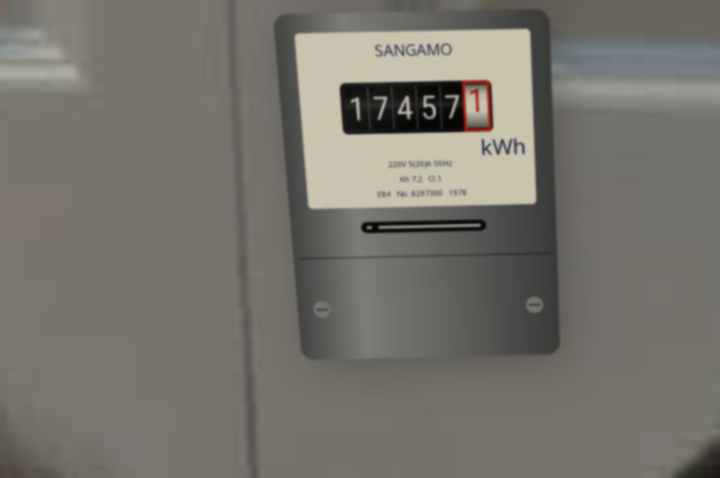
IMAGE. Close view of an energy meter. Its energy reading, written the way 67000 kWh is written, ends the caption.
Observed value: 17457.1 kWh
